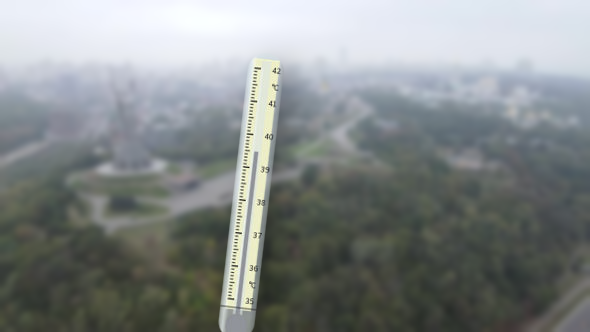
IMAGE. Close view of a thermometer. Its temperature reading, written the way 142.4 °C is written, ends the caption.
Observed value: 39.5 °C
